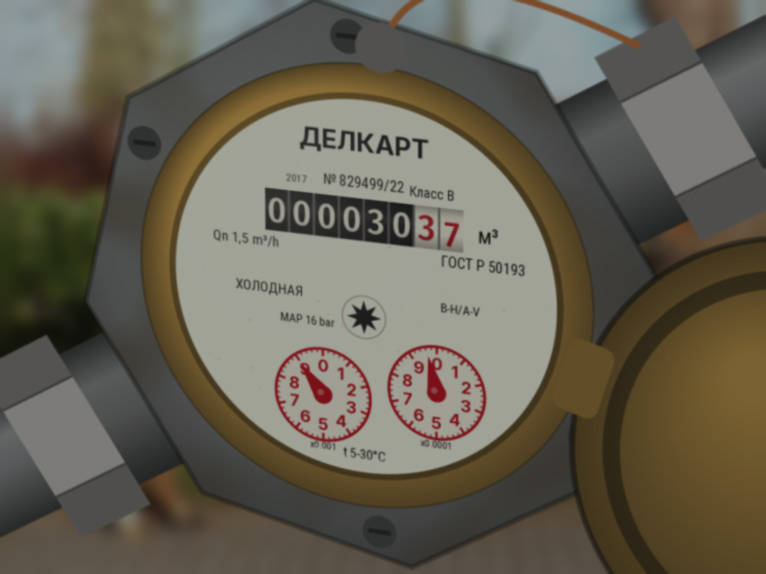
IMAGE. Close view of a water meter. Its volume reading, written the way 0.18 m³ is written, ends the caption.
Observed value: 30.3689 m³
